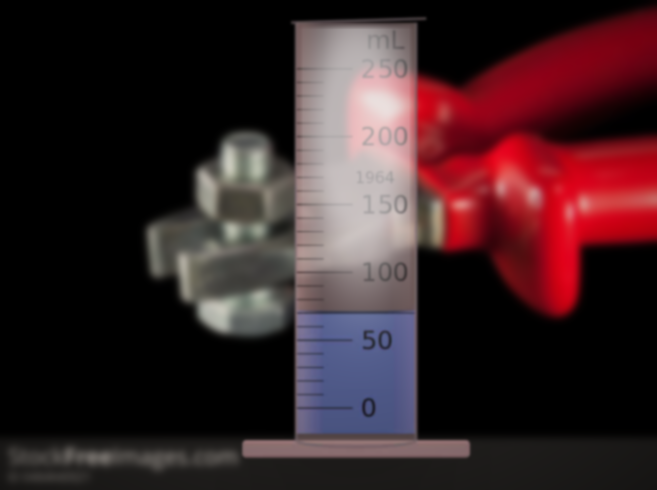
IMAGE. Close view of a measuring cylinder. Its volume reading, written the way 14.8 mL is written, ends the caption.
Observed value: 70 mL
